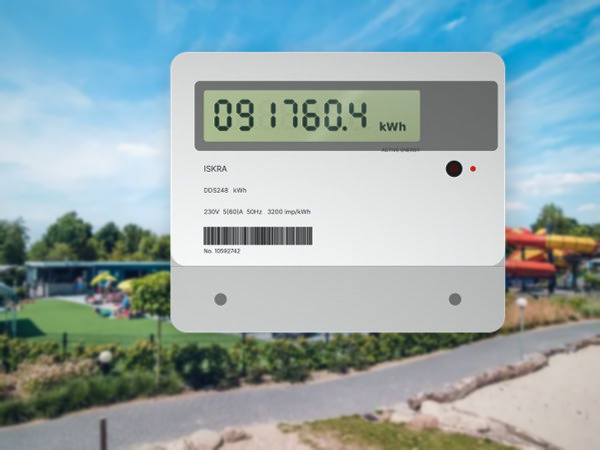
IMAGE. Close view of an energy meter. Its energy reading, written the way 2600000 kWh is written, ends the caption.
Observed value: 91760.4 kWh
